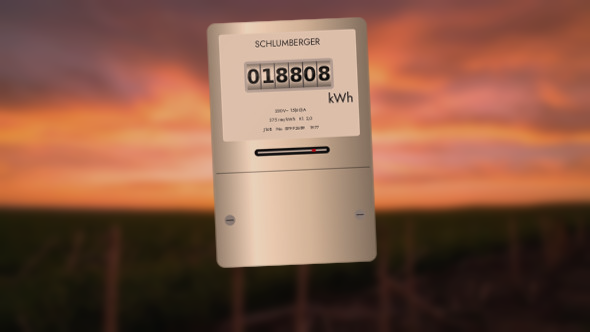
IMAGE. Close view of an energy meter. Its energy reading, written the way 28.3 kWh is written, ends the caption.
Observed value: 18808 kWh
